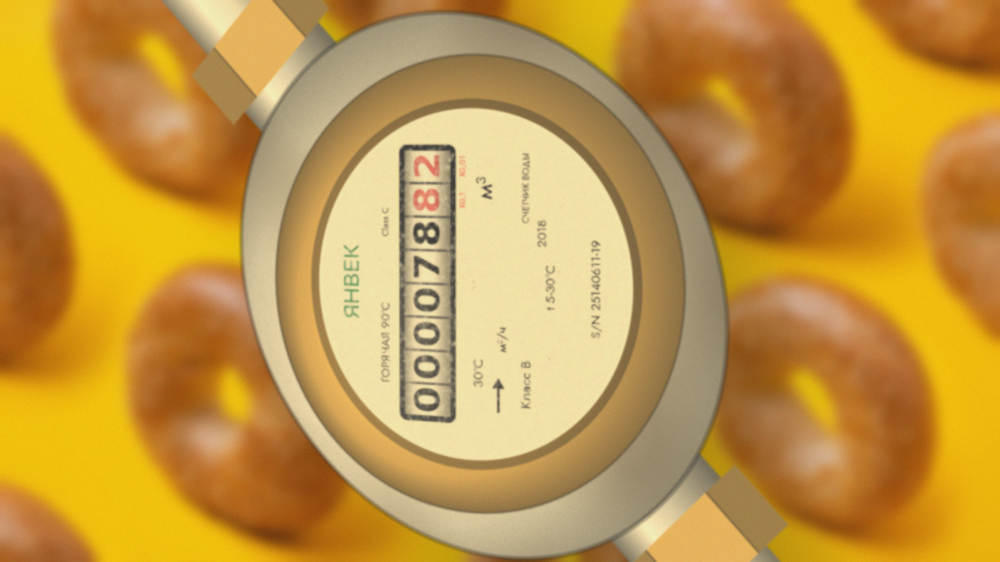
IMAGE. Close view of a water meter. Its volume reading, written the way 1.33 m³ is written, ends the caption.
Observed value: 78.82 m³
